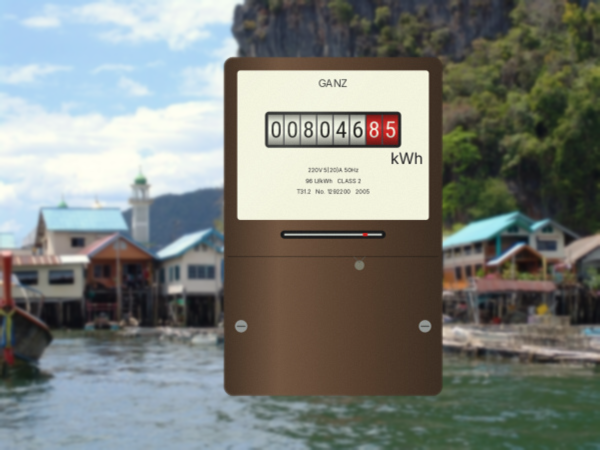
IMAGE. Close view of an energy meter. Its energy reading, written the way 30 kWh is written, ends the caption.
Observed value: 8046.85 kWh
